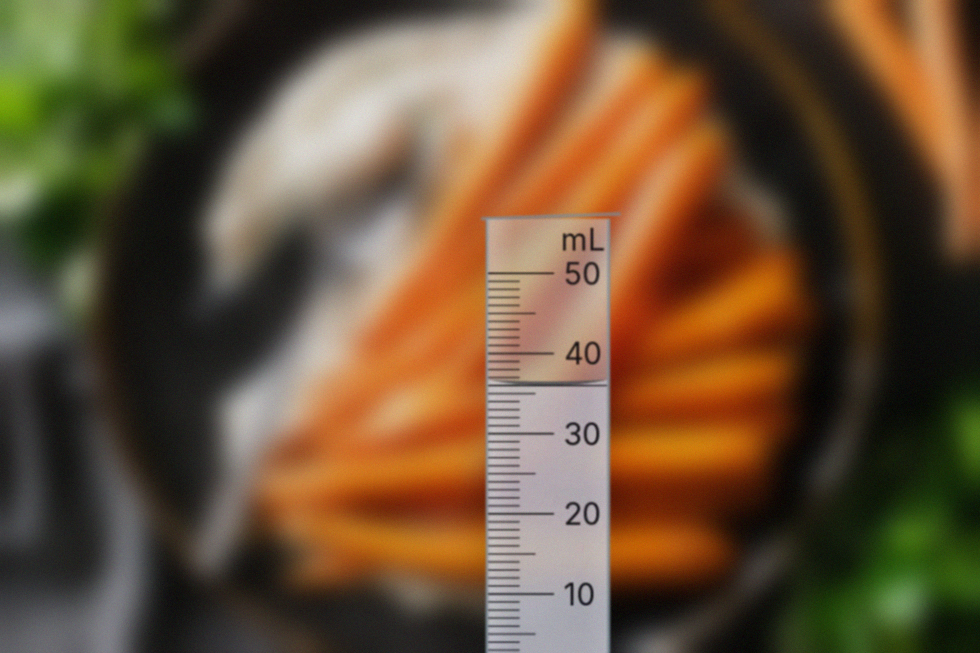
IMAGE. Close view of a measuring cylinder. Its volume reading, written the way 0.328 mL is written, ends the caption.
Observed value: 36 mL
